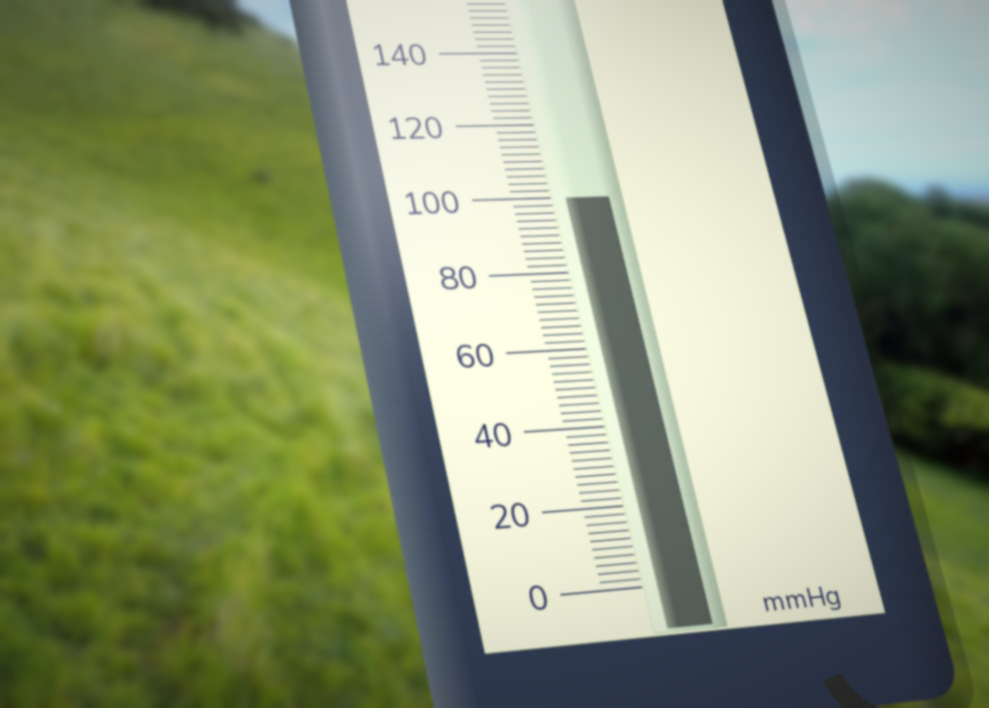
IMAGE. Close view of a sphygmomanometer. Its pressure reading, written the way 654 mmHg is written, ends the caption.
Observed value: 100 mmHg
